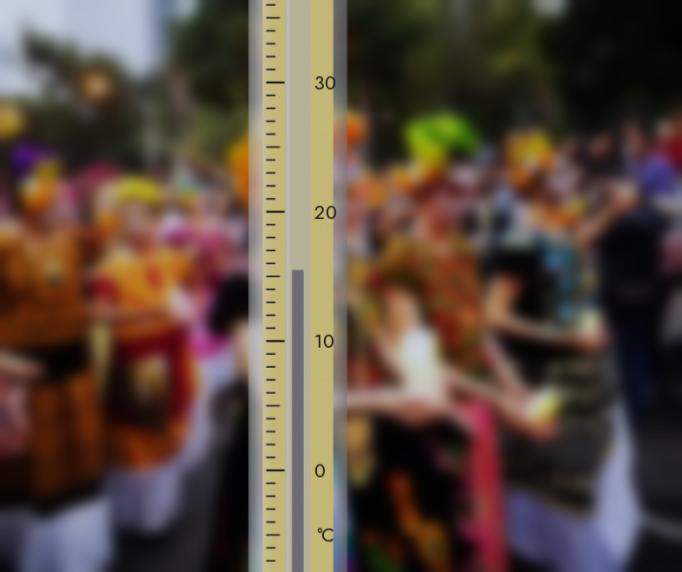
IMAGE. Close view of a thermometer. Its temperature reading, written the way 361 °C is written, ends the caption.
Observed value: 15.5 °C
